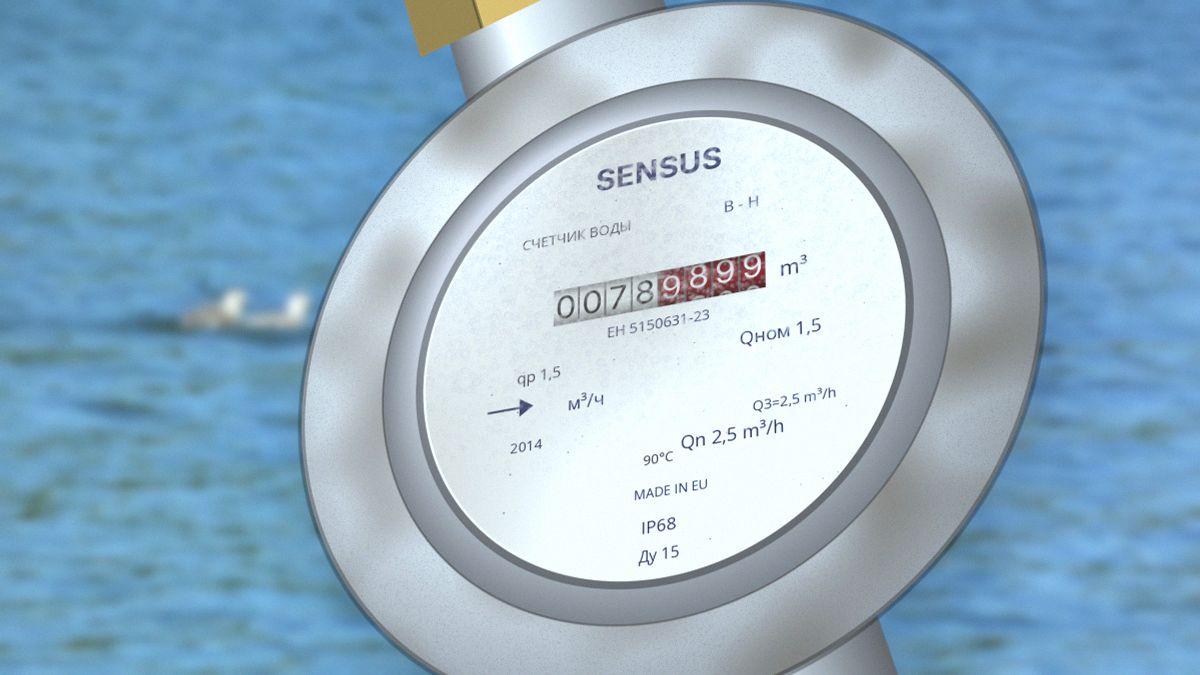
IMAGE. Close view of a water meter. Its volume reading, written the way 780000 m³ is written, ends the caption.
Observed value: 78.9899 m³
